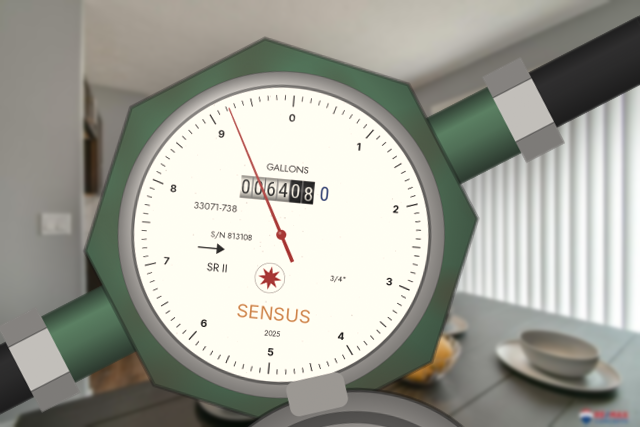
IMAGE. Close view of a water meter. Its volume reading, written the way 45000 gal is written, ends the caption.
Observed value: 64079.2 gal
